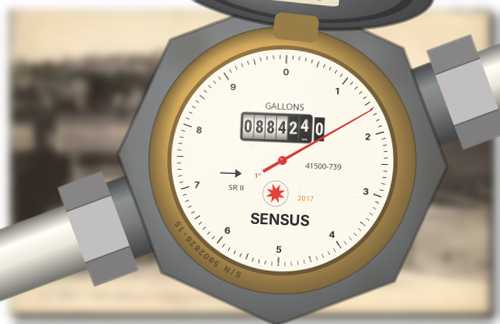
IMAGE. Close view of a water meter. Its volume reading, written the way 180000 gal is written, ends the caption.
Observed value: 884241.6 gal
